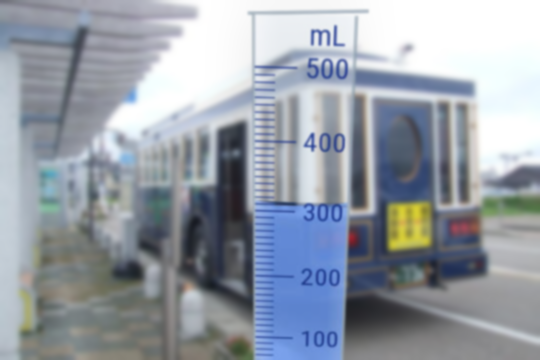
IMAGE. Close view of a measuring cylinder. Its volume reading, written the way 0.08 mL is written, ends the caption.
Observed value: 310 mL
